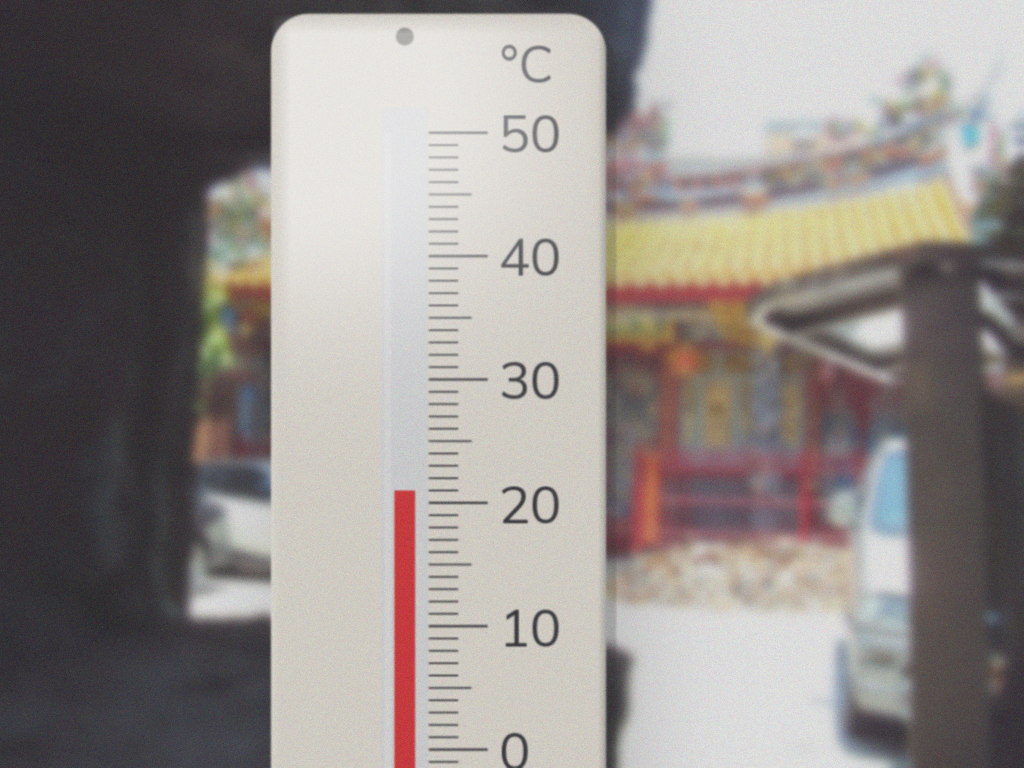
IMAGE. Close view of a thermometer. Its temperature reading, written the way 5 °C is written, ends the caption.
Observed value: 21 °C
